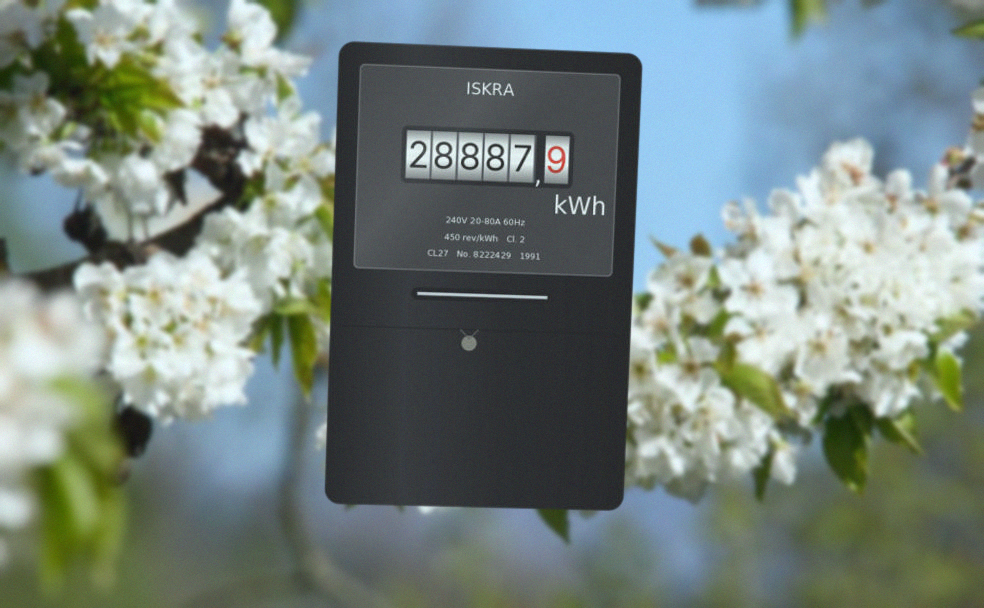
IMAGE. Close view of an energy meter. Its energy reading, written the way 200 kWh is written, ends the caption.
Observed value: 28887.9 kWh
